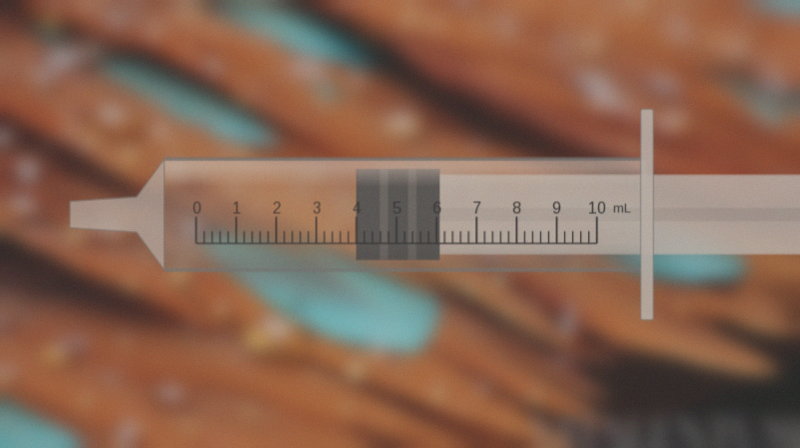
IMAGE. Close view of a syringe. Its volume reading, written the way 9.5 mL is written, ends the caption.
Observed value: 4 mL
